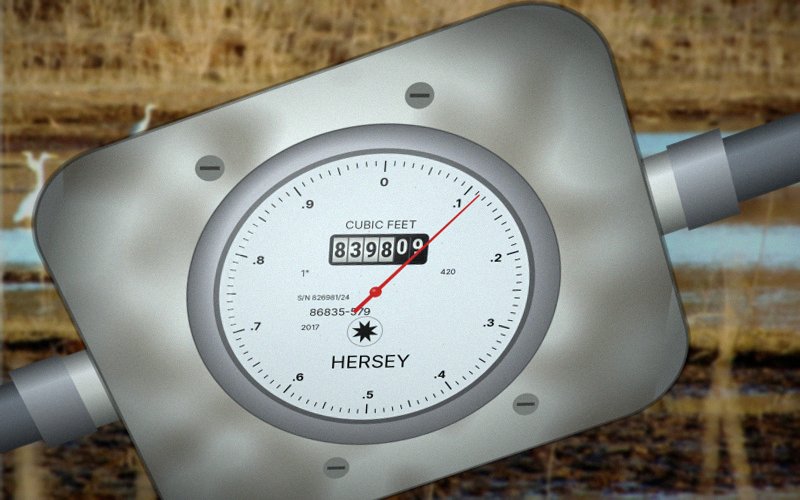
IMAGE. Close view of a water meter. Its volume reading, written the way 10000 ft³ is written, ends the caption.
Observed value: 839809.11 ft³
